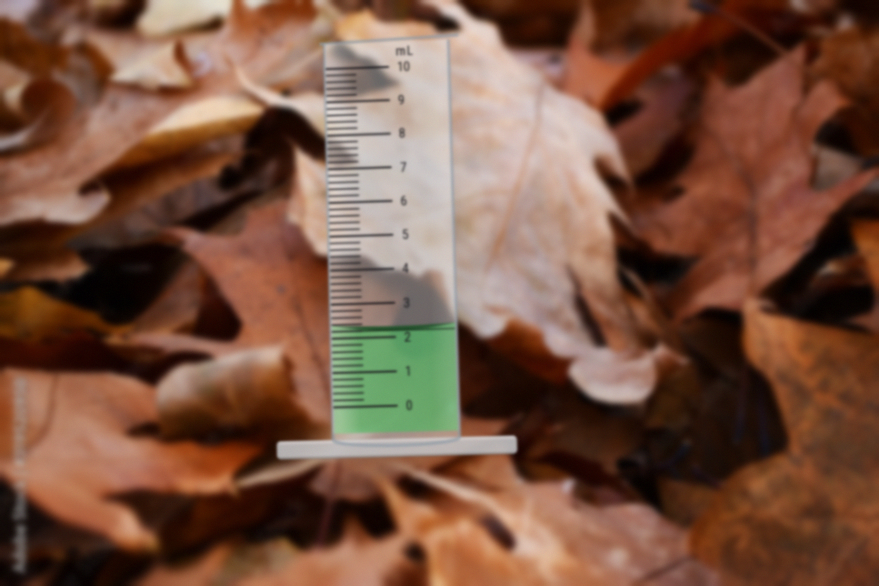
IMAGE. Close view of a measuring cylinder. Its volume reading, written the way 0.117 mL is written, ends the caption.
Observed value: 2.2 mL
